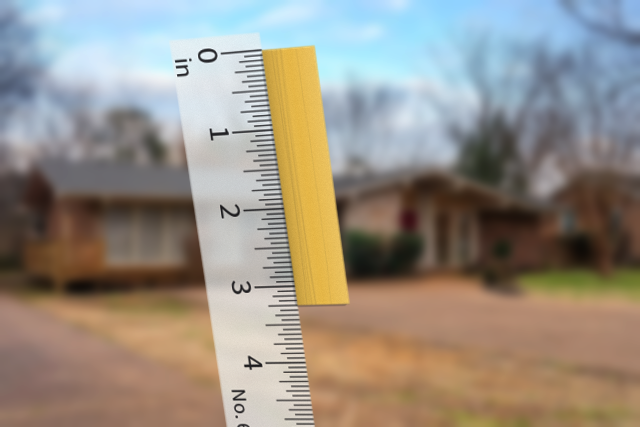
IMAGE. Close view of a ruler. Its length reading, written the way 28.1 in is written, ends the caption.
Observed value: 3.25 in
